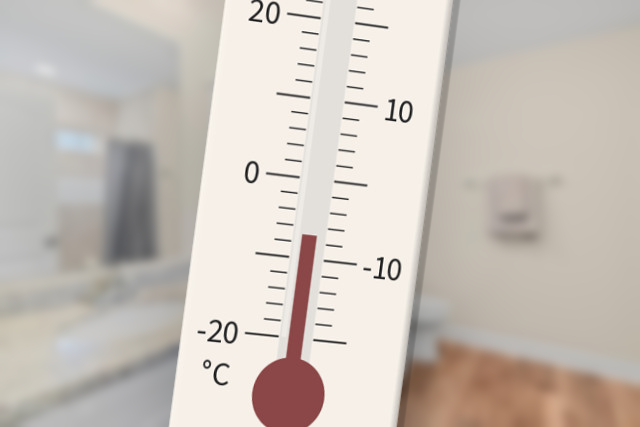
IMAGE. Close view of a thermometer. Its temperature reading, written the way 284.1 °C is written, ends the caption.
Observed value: -7 °C
